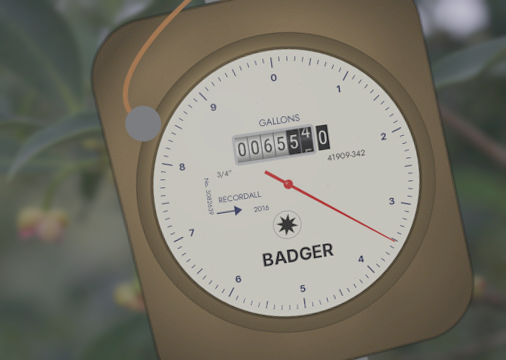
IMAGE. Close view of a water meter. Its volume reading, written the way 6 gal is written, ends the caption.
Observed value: 65543.5 gal
